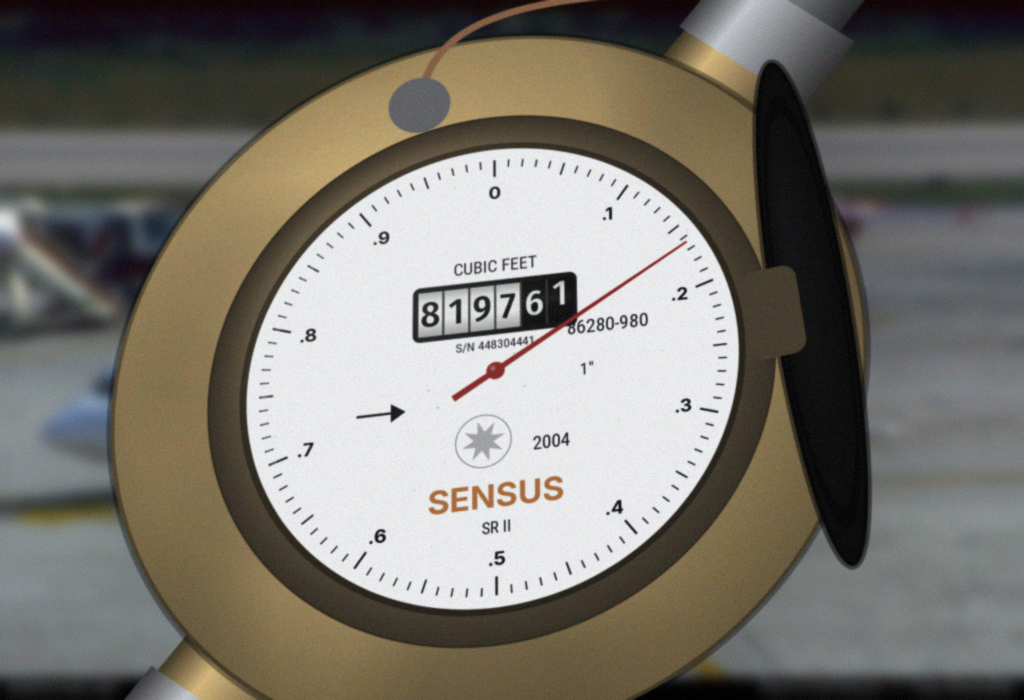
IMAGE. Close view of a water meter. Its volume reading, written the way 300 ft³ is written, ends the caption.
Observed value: 819761.16 ft³
